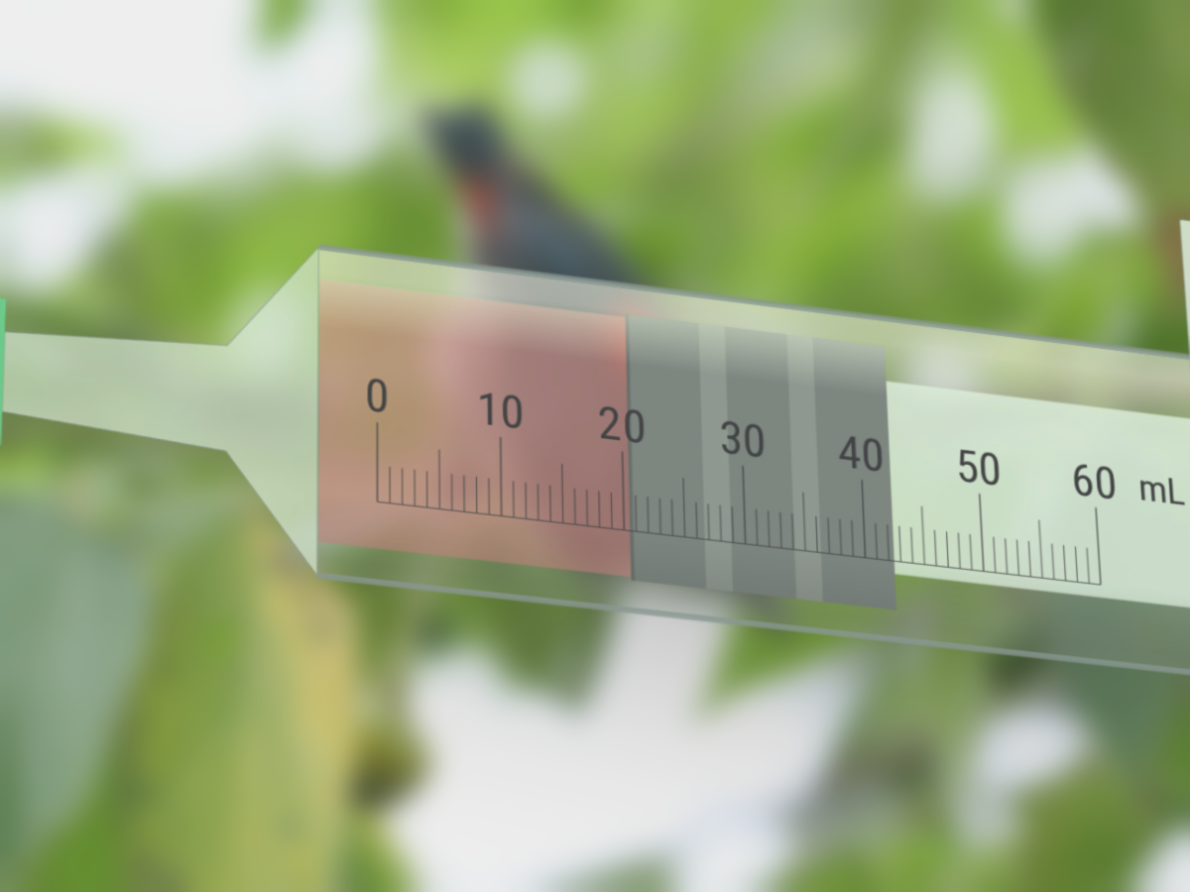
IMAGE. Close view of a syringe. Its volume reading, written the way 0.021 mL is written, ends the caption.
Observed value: 20.5 mL
